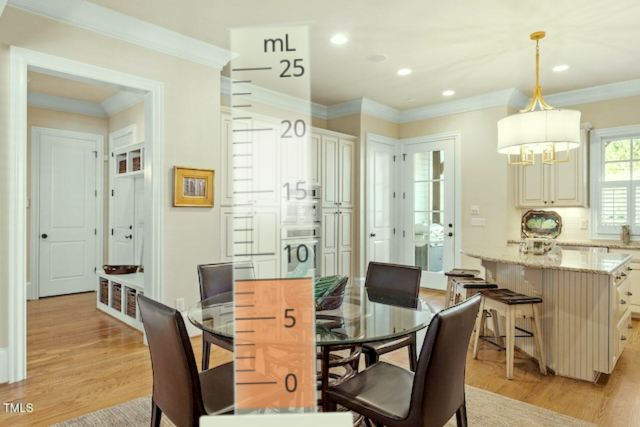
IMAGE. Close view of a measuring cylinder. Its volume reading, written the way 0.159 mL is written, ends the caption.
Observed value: 8 mL
